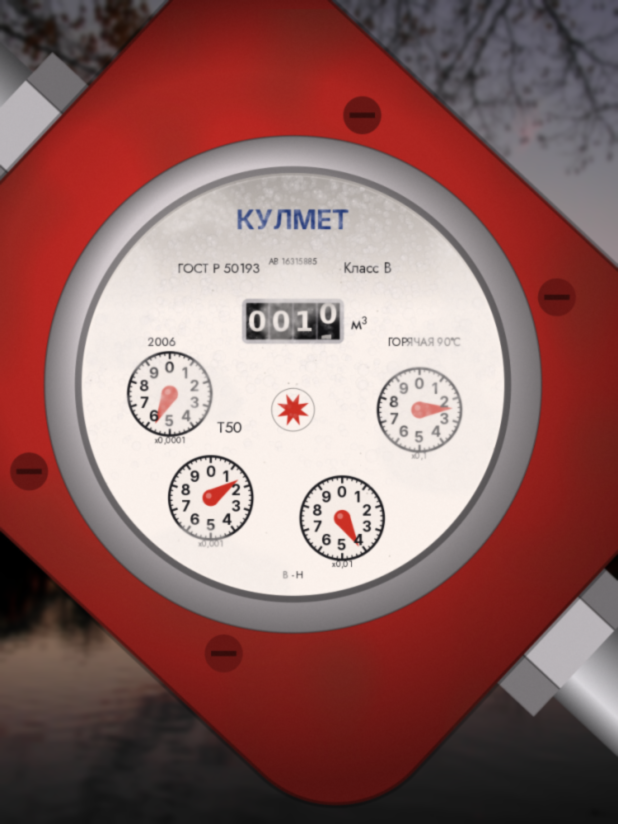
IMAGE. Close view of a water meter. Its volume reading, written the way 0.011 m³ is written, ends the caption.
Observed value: 10.2415 m³
